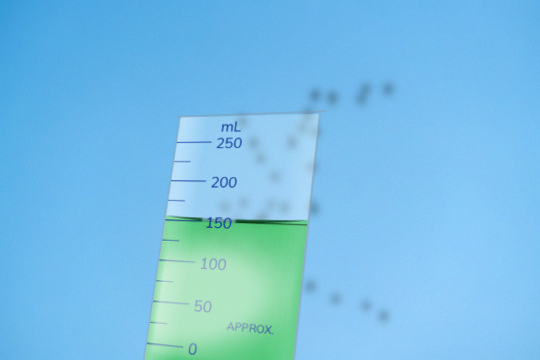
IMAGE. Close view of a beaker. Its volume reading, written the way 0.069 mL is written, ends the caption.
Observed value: 150 mL
